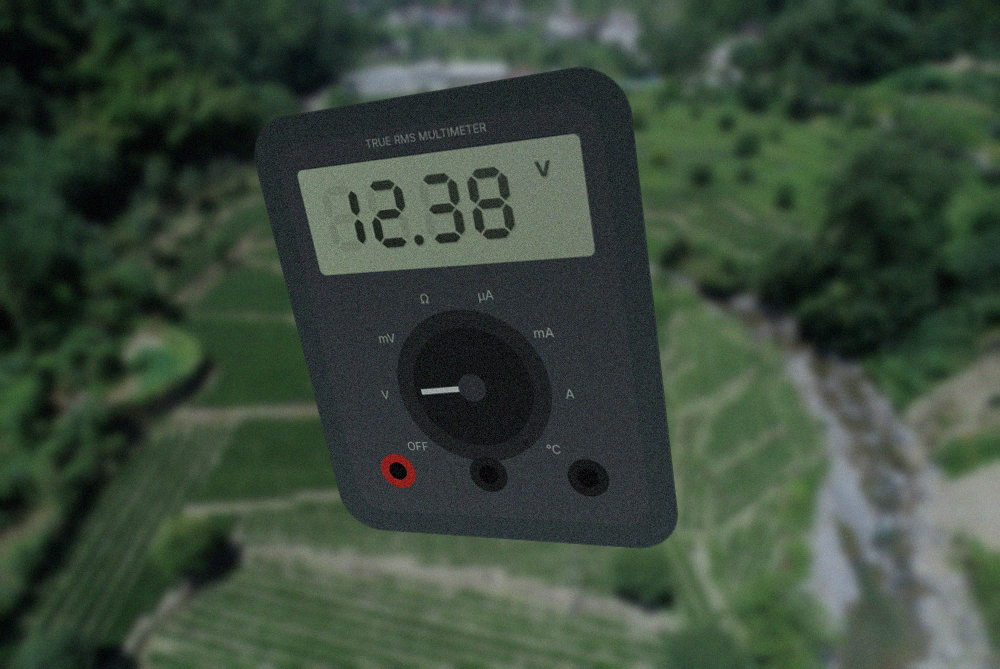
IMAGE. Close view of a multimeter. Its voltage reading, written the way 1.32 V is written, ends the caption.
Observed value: 12.38 V
